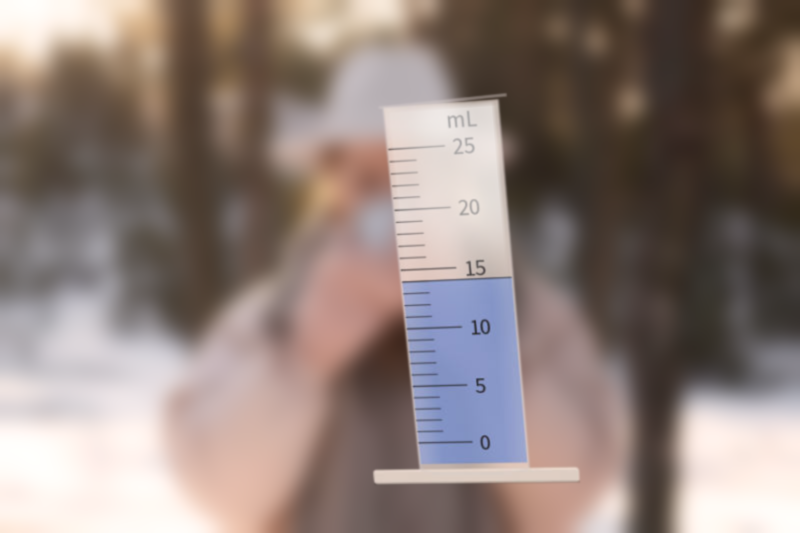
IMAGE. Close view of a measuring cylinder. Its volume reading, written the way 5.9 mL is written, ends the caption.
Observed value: 14 mL
